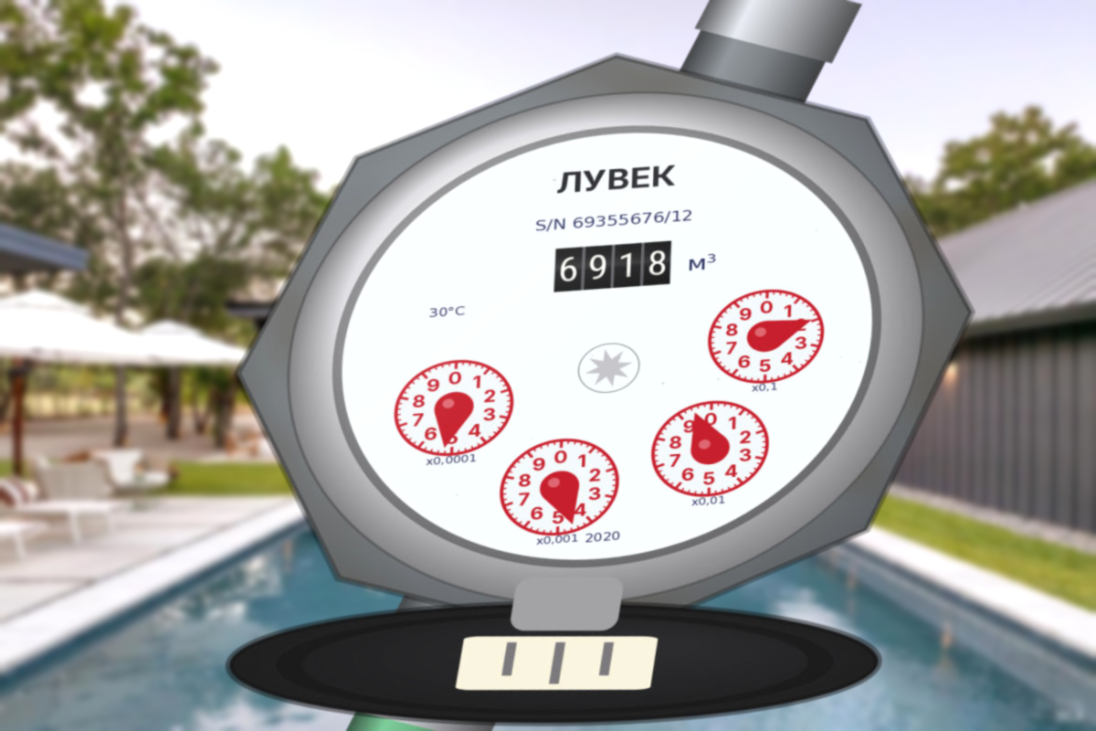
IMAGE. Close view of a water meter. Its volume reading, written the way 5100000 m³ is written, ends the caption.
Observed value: 6918.1945 m³
